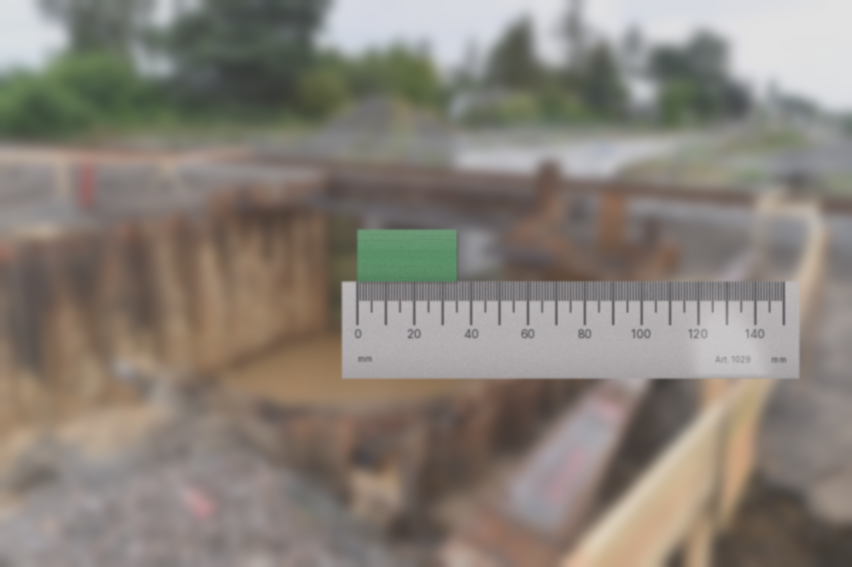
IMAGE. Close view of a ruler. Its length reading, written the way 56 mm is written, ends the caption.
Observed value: 35 mm
